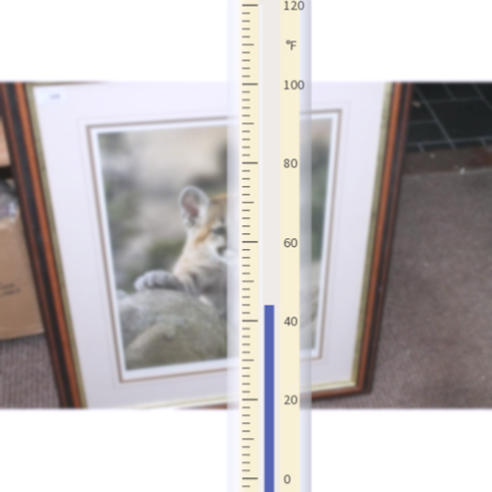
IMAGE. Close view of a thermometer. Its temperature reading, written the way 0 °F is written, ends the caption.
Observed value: 44 °F
